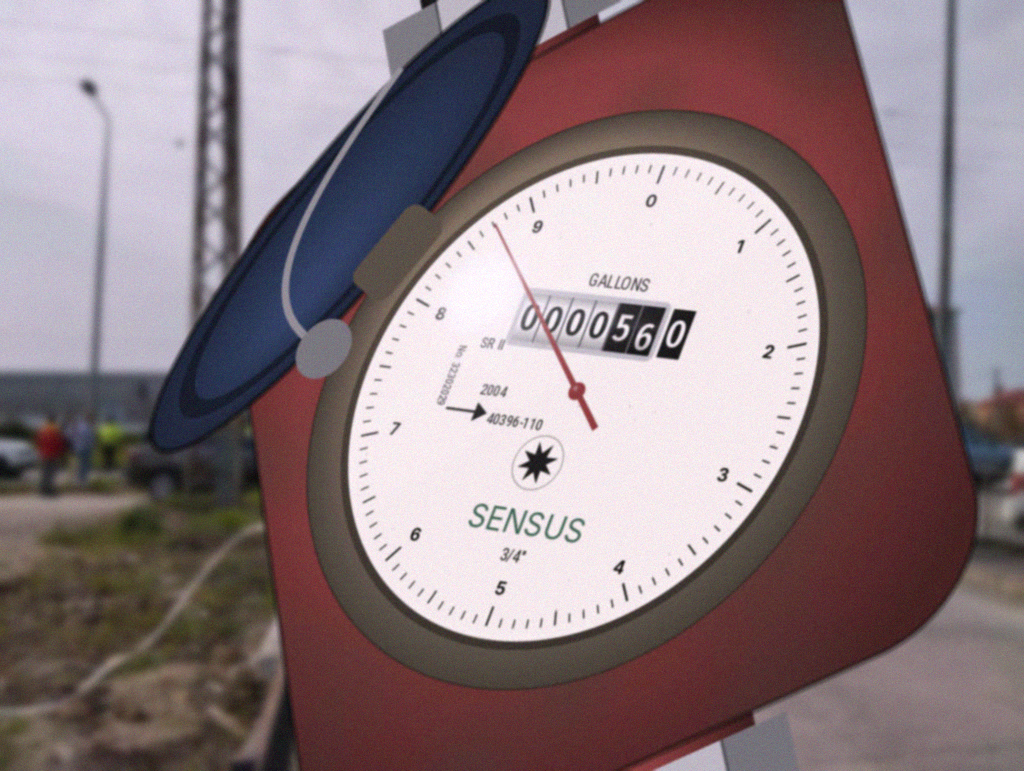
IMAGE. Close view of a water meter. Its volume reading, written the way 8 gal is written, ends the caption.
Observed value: 558.7 gal
